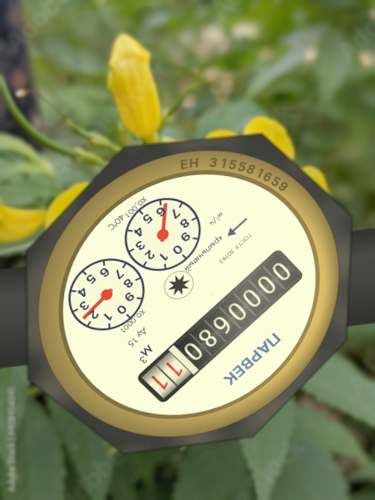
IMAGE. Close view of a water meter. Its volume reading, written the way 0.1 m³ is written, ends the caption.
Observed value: 680.1162 m³
